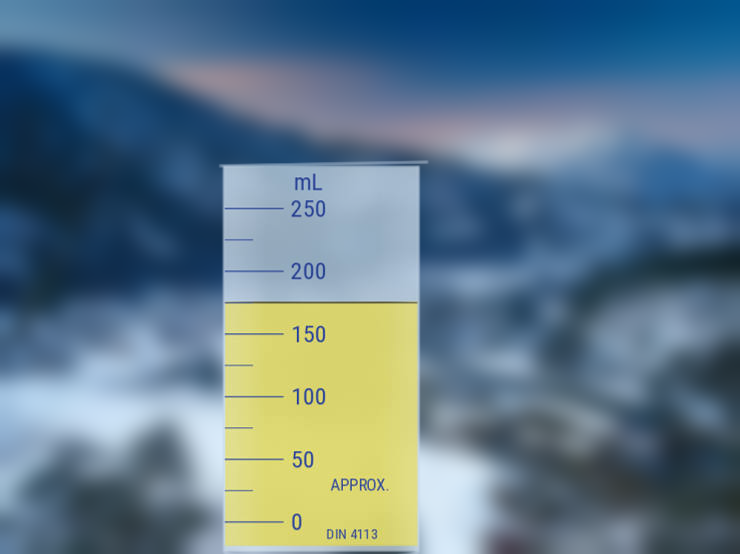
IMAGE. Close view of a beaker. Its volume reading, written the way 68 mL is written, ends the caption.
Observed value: 175 mL
